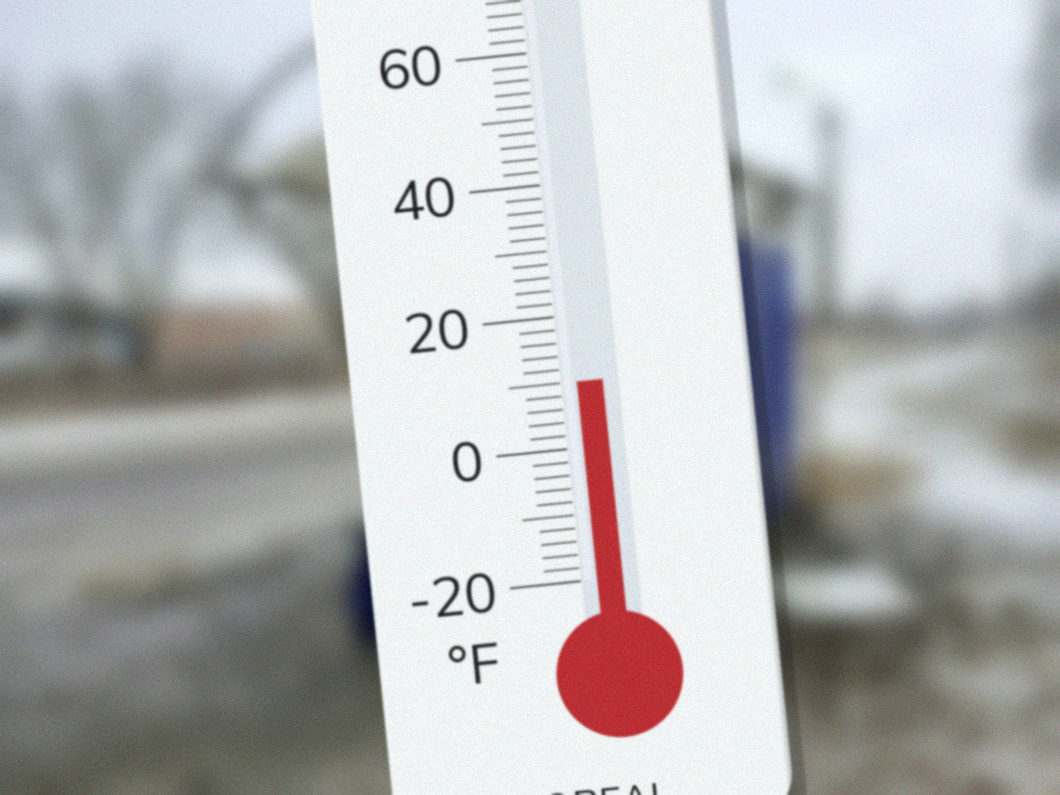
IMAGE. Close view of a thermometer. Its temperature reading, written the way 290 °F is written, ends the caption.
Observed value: 10 °F
